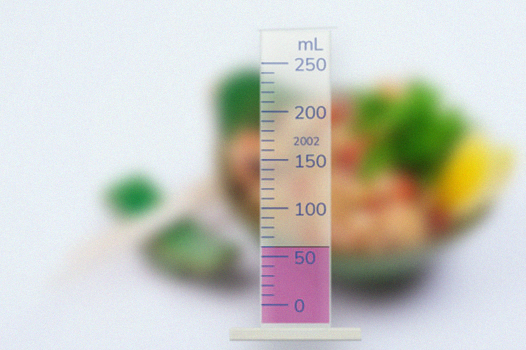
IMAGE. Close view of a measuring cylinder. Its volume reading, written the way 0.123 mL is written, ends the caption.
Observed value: 60 mL
